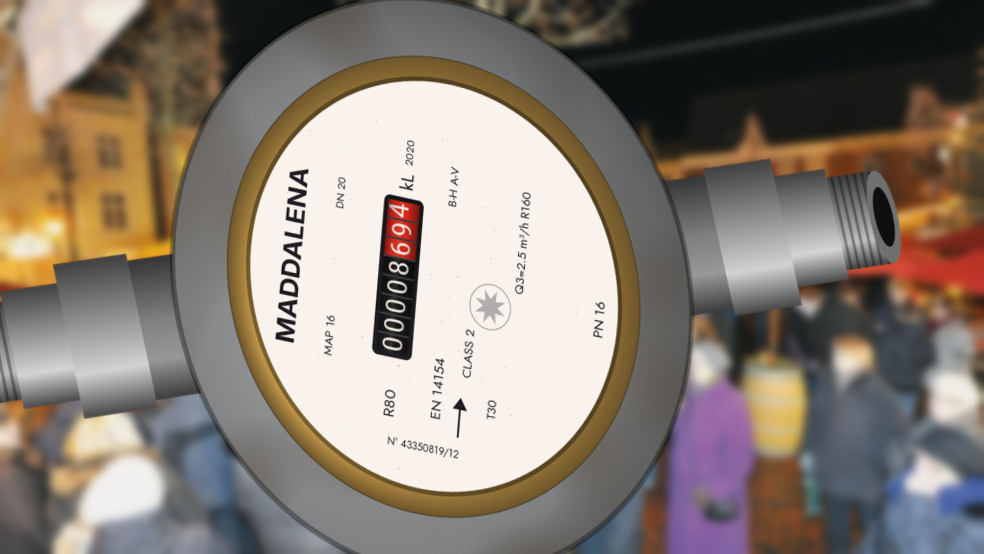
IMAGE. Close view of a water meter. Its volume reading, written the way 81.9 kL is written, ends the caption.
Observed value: 8.694 kL
